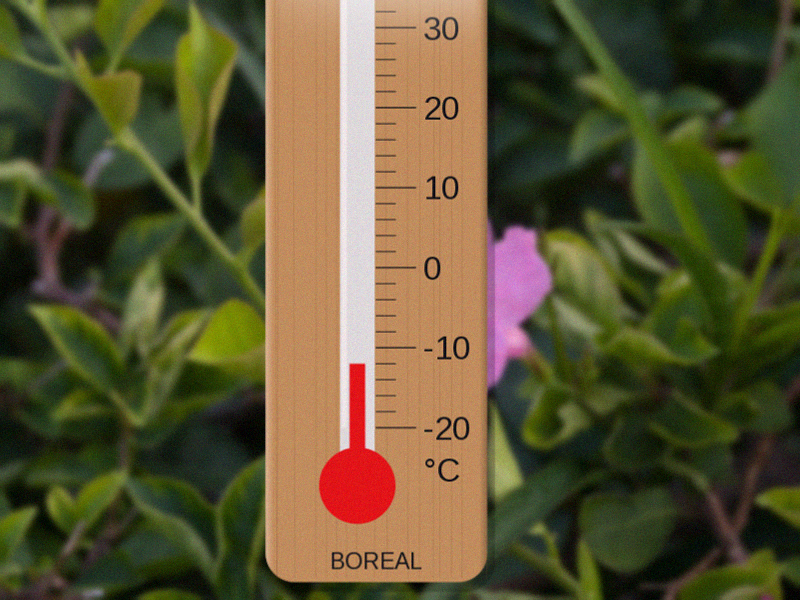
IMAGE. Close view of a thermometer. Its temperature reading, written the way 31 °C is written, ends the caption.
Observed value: -12 °C
